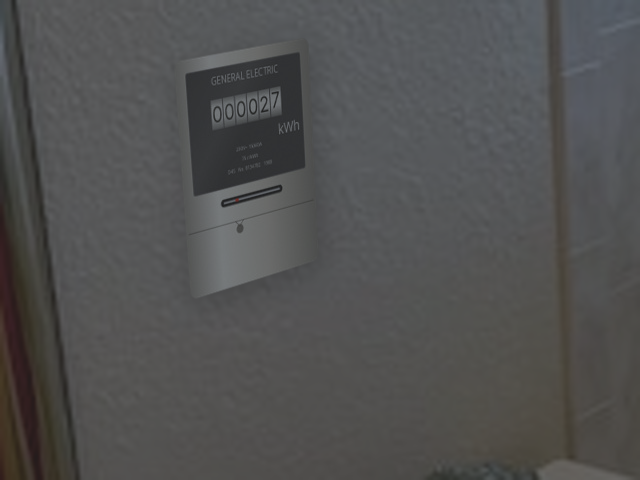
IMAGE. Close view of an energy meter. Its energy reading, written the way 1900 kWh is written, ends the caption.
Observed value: 27 kWh
